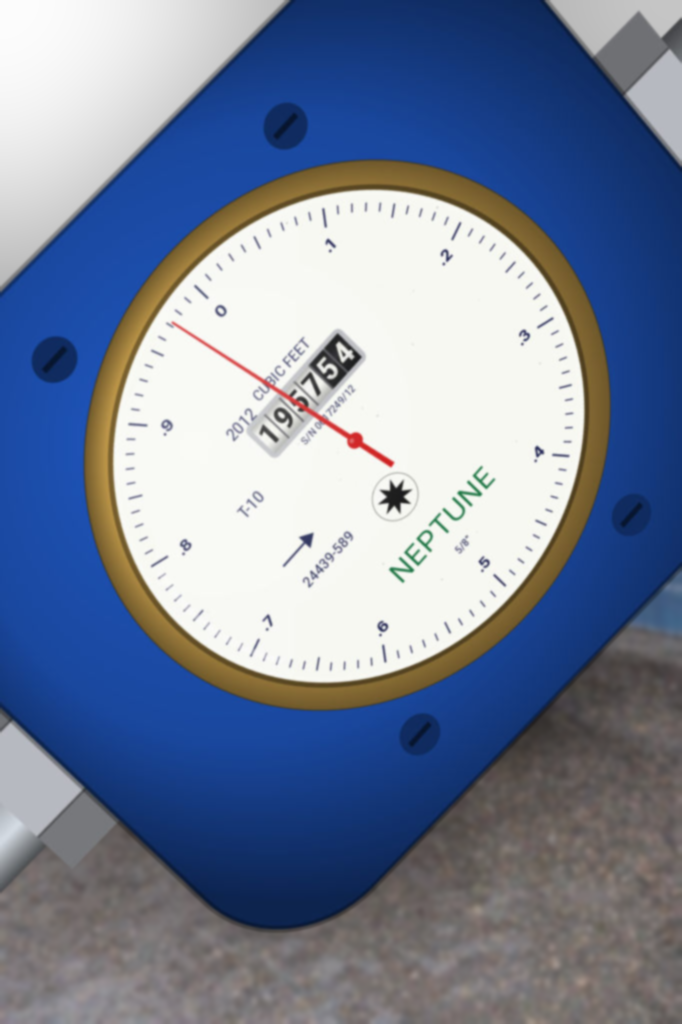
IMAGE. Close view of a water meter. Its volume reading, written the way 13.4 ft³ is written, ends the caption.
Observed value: 195753.97 ft³
